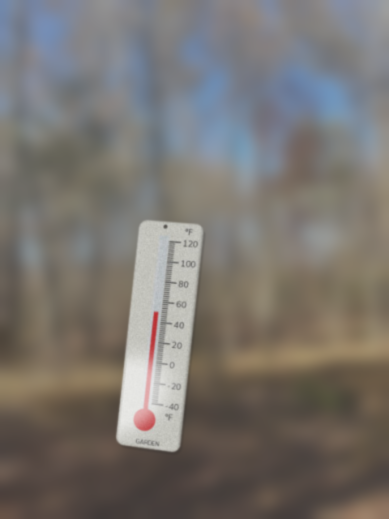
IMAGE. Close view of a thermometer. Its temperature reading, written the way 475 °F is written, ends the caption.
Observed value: 50 °F
